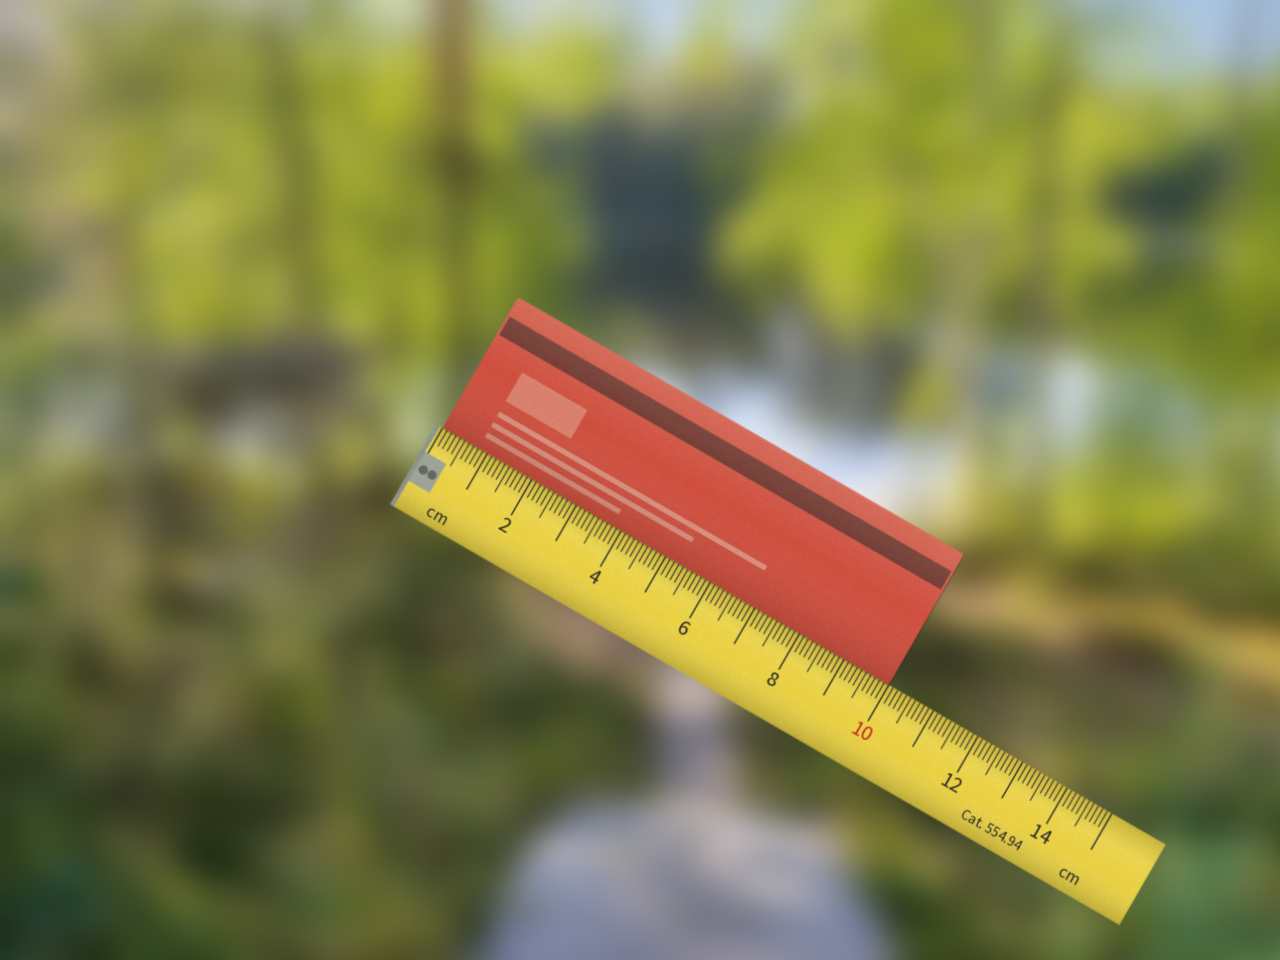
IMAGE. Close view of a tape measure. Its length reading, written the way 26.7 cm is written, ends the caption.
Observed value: 10 cm
